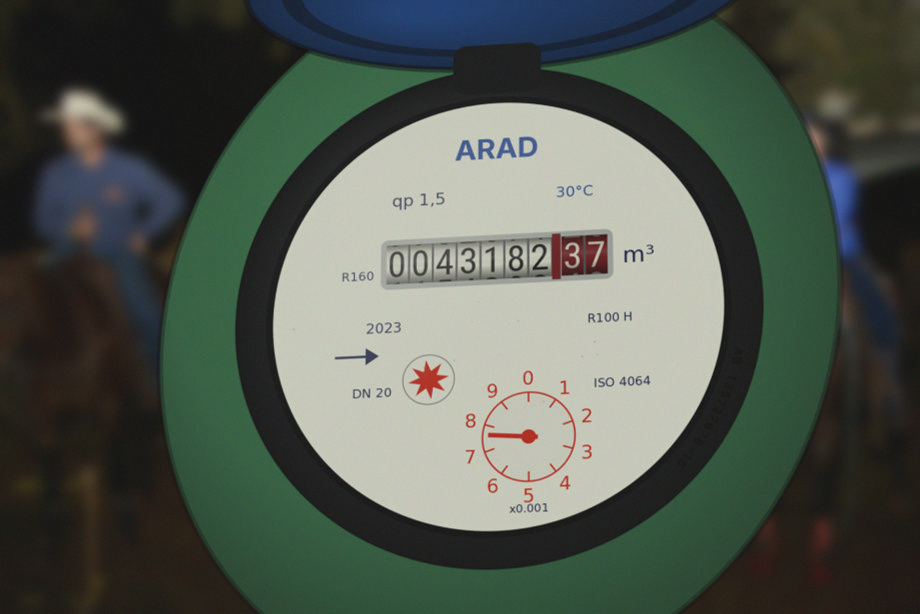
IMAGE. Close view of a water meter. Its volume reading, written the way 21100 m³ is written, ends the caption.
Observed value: 43182.377 m³
